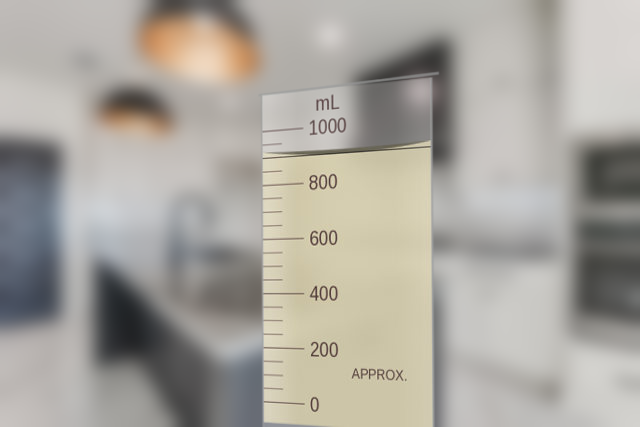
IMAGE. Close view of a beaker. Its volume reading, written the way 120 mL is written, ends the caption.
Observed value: 900 mL
